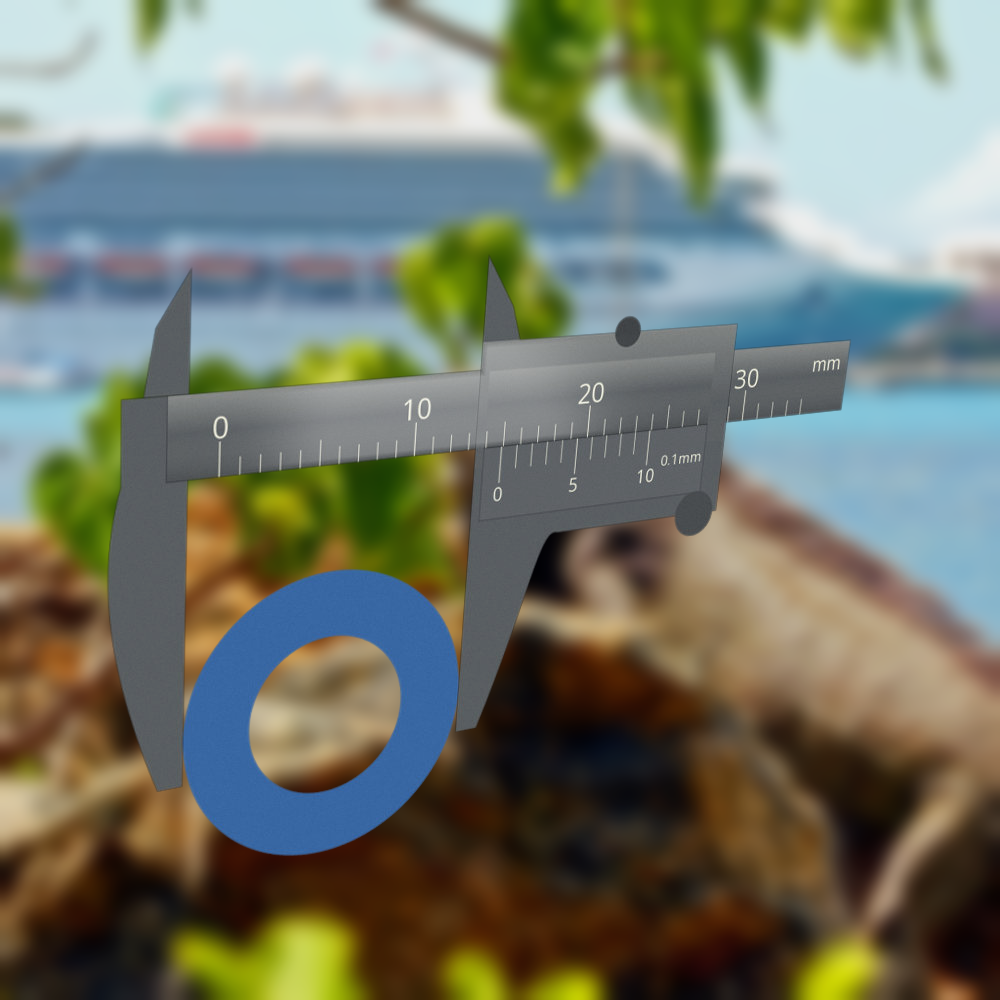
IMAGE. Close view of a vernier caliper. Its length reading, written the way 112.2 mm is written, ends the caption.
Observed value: 14.9 mm
